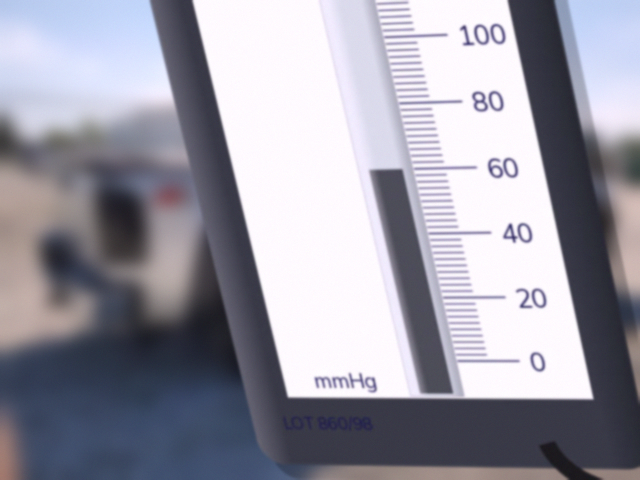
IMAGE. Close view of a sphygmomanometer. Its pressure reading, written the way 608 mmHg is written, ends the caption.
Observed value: 60 mmHg
